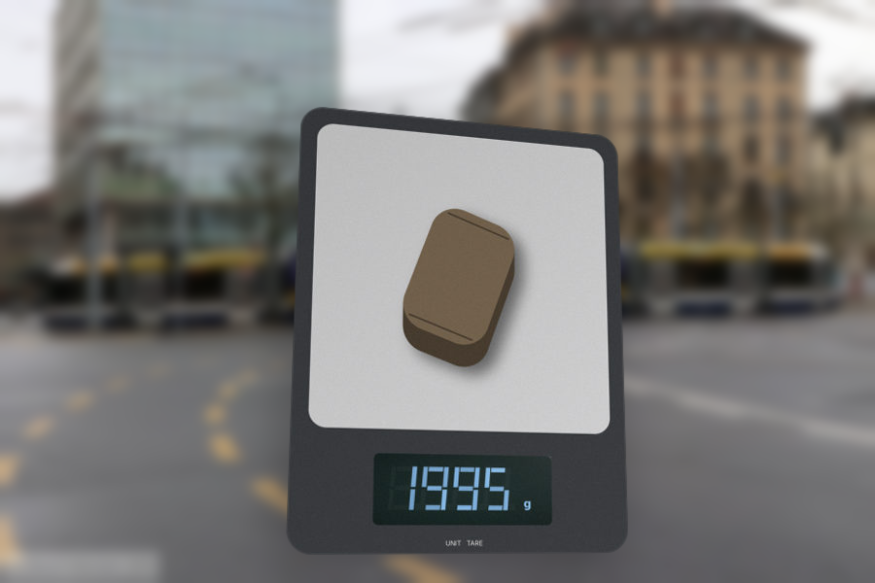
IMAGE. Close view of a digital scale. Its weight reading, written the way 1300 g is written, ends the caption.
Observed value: 1995 g
